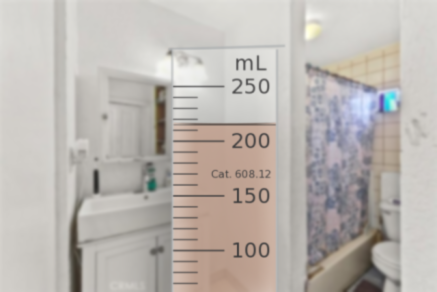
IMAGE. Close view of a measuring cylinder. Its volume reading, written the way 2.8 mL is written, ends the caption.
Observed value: 215 mL
